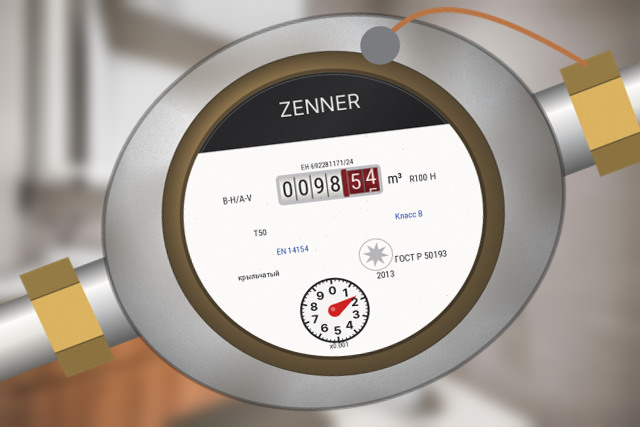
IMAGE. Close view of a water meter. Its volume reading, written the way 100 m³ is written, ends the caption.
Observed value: 98.541 m³
